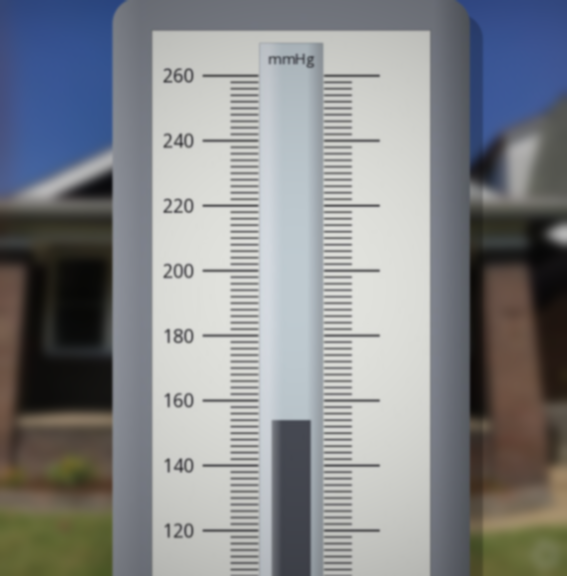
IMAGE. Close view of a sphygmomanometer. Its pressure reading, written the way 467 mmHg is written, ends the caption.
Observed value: 154 mmHg
